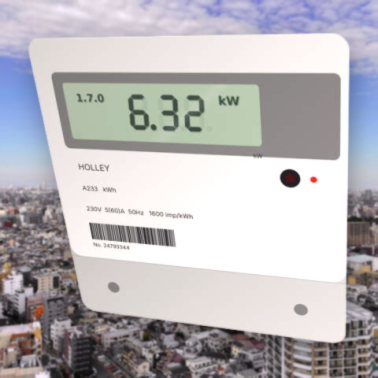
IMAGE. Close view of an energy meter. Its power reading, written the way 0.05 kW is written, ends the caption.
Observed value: 6.32 kW
